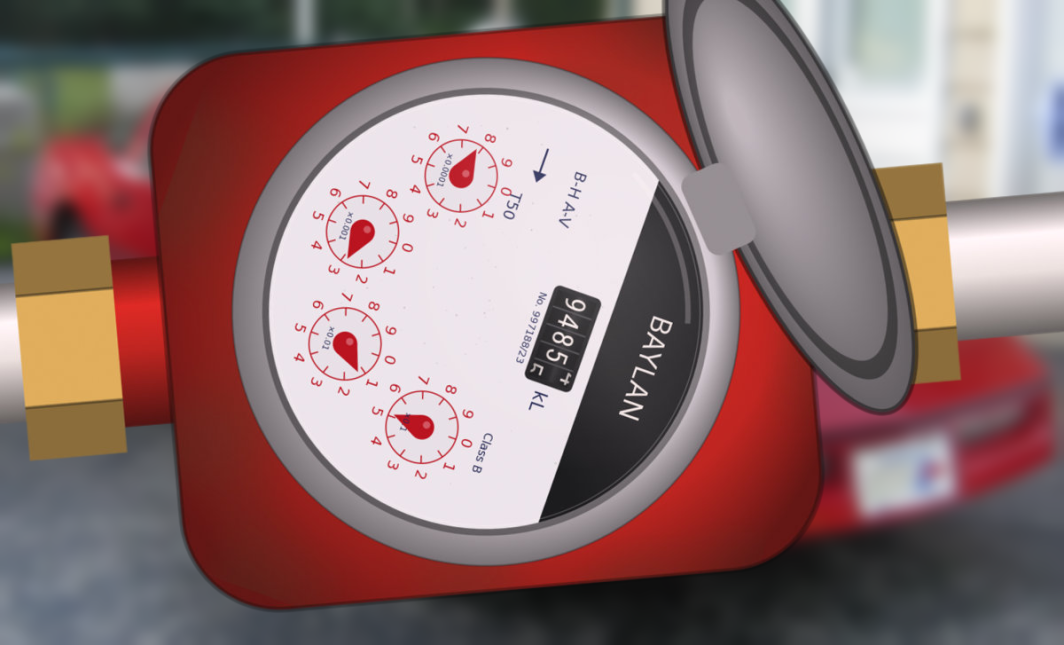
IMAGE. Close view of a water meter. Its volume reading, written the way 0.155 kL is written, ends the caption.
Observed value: 94854.5127 kL
